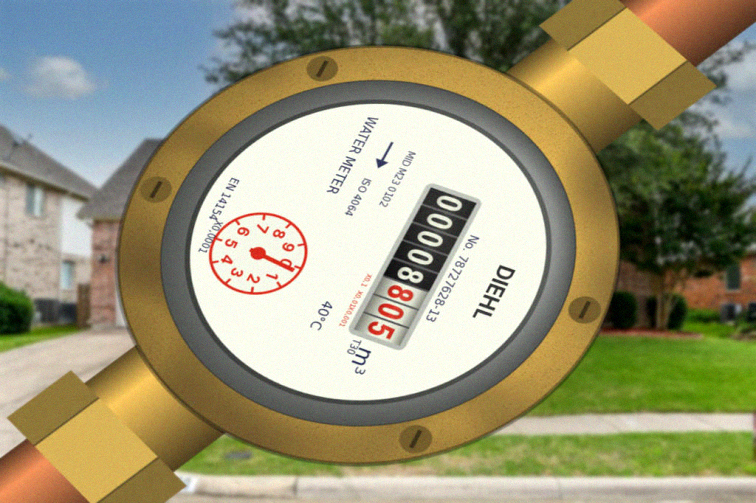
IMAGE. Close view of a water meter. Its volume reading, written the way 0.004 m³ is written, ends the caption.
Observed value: 8.8050 m³
